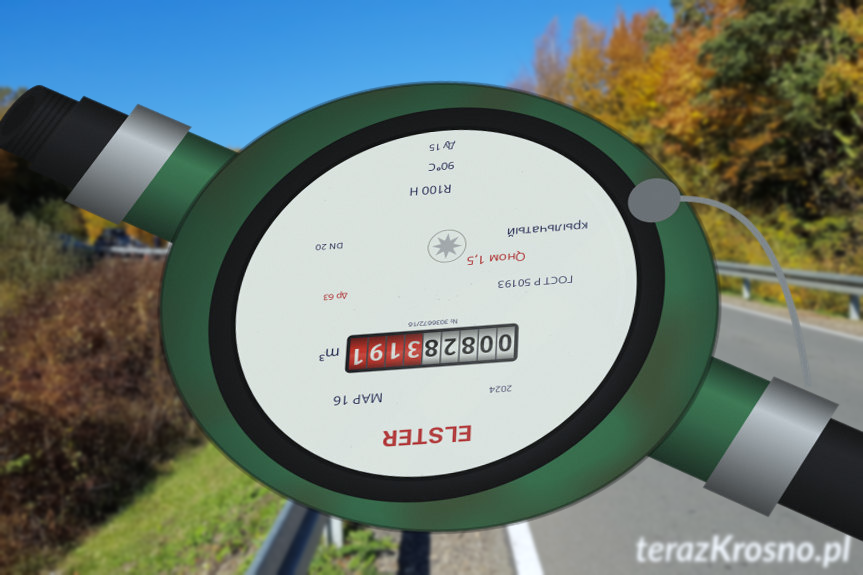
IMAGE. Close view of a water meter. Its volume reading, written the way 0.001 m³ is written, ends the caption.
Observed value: 828.3191 m³
